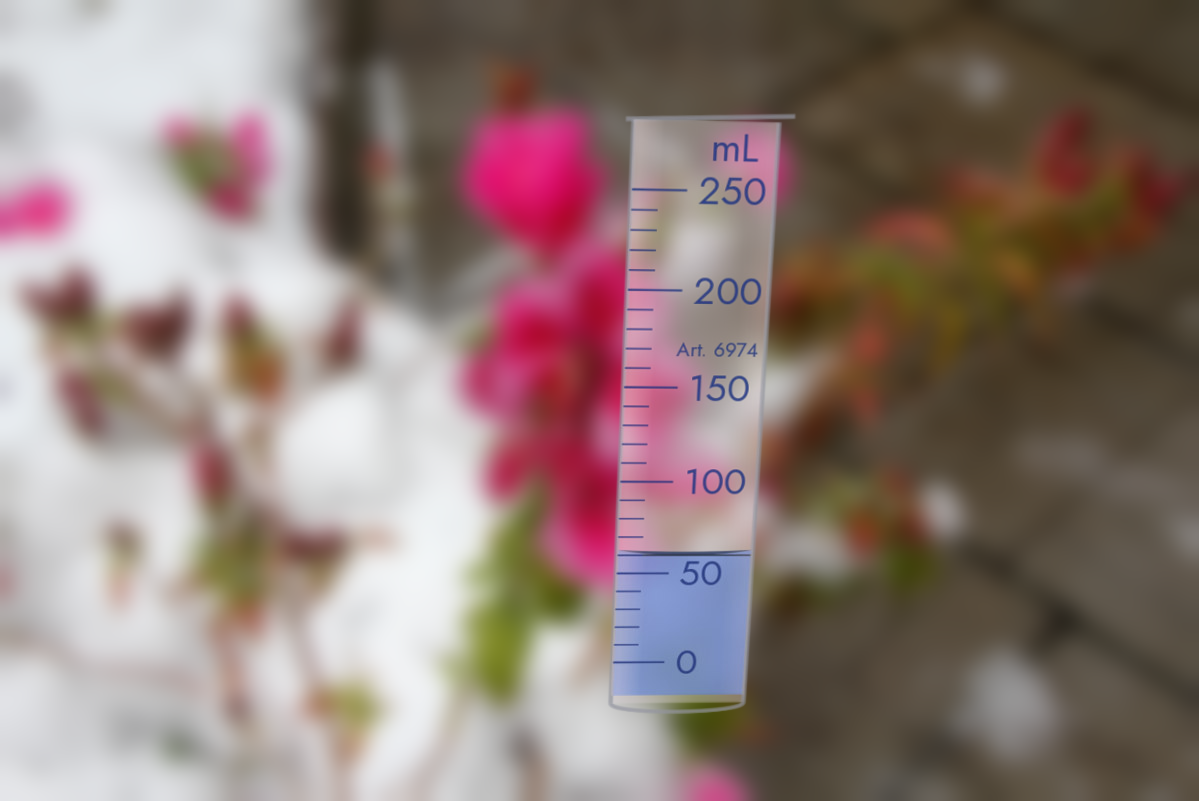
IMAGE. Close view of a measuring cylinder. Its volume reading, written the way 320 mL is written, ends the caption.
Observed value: 60 mL
